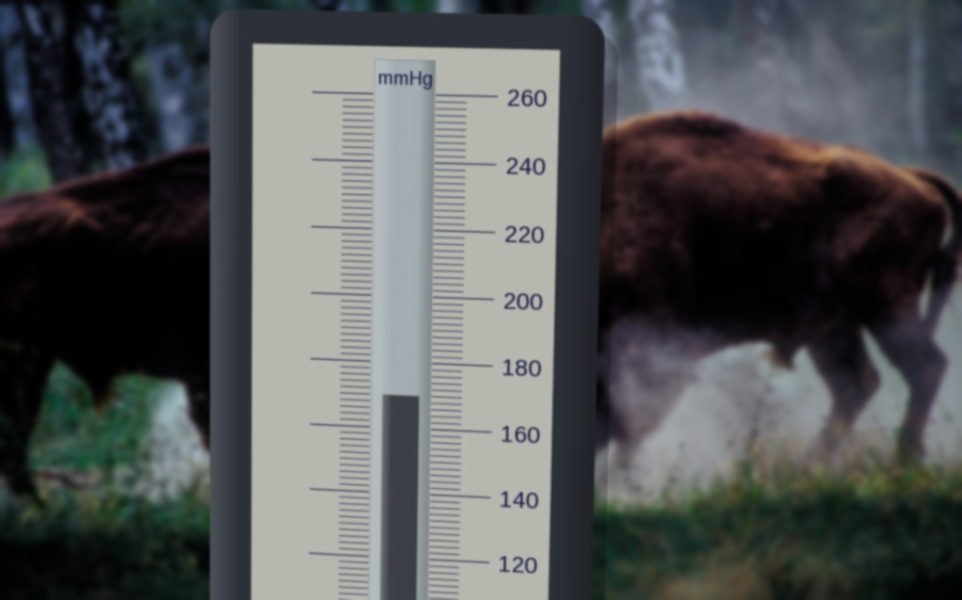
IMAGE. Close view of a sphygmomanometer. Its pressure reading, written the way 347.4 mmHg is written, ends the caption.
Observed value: 170 mmHg
